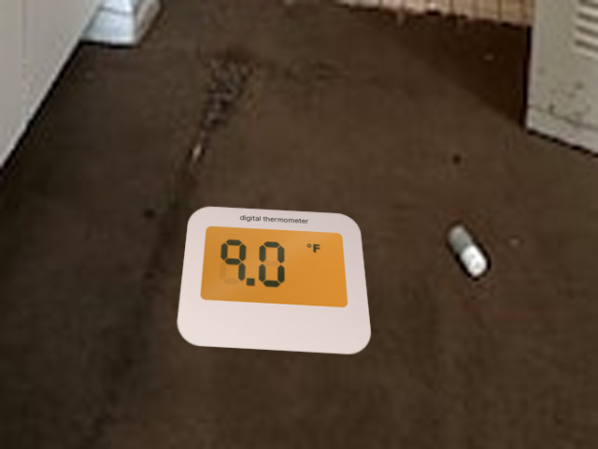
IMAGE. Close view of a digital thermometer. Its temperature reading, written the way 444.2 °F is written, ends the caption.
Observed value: 9.0 °F
